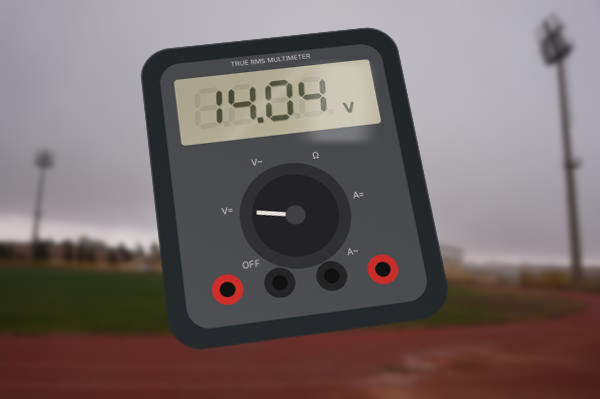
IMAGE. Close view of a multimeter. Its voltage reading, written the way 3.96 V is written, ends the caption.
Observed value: 14.04 V
